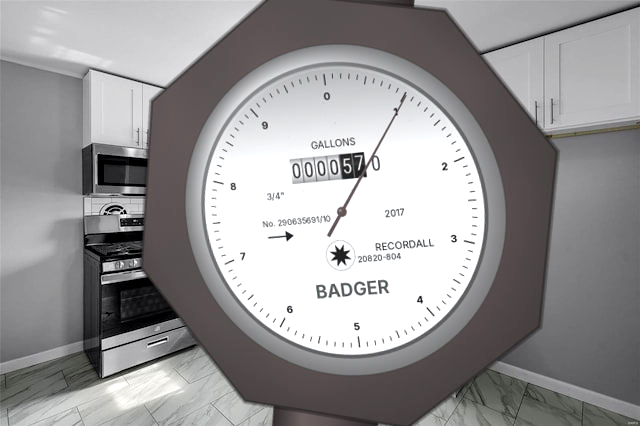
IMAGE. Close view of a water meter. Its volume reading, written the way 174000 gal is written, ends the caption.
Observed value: 571.0 gal
